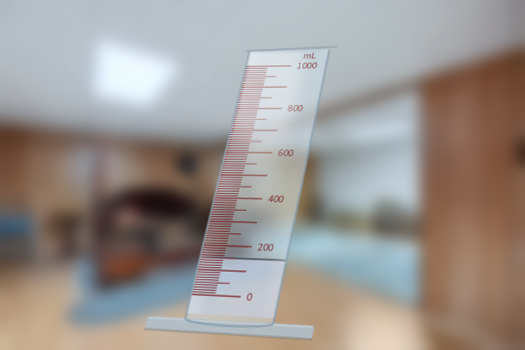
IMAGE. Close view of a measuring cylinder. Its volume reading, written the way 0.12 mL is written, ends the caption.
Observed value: 150 mL
